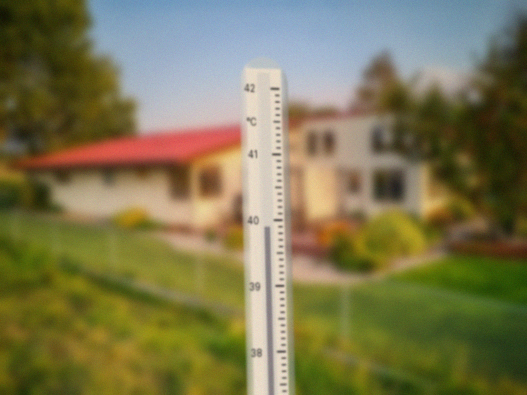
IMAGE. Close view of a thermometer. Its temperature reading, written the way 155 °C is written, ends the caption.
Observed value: 39.9 °C
